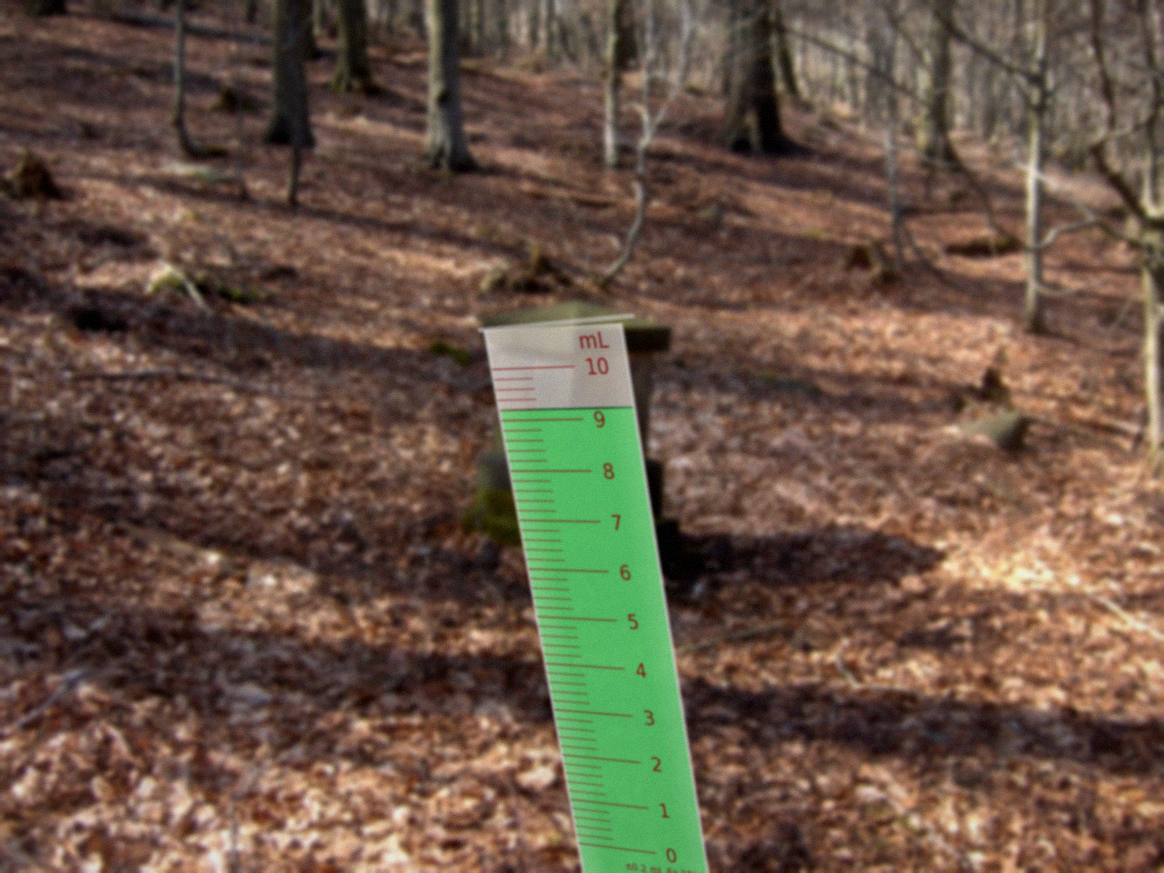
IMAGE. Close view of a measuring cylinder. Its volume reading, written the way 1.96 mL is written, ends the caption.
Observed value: 9.2 mL
